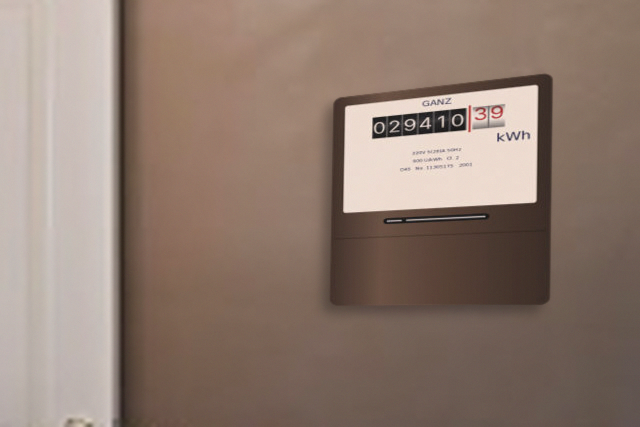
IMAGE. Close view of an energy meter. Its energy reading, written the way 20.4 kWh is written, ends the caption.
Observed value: 29410.39 kWh
